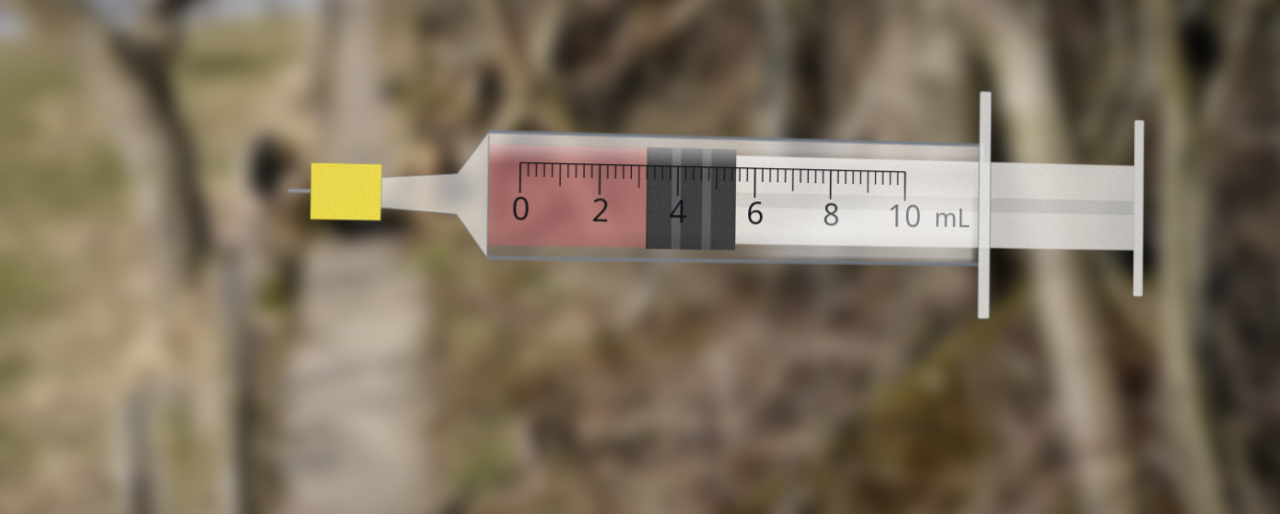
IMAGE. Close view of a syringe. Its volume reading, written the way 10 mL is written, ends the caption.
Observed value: 3.2 mL
